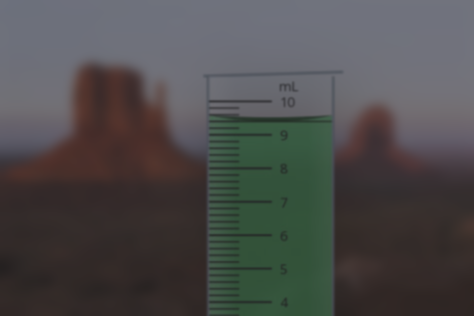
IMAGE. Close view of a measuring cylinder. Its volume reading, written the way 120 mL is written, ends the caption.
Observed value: 9.4 mL
